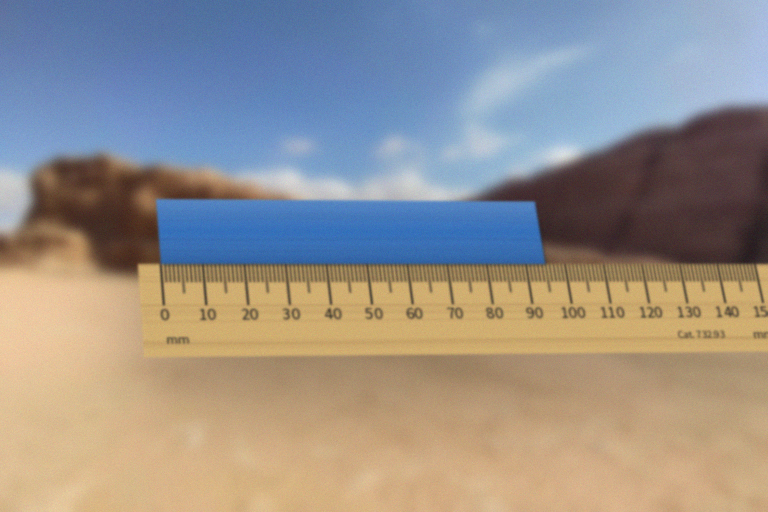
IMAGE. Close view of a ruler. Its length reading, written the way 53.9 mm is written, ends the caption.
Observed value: 95 mm
